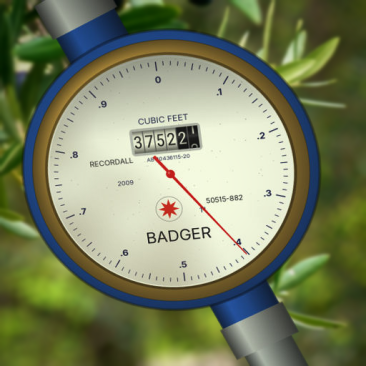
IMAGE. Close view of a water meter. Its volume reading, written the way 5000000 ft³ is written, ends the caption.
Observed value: 375221.40 ft³
